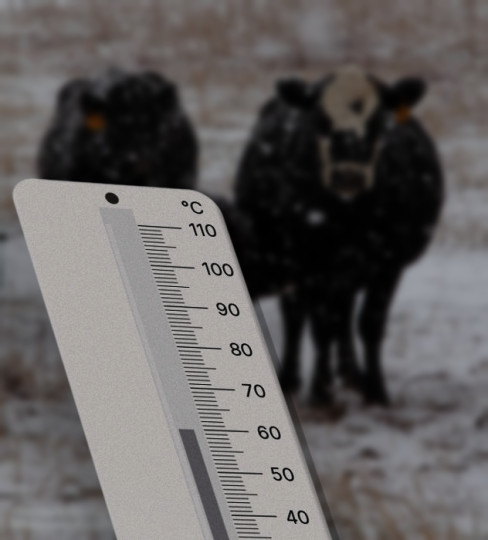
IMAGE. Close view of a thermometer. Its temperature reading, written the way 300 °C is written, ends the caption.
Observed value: 60 °C
